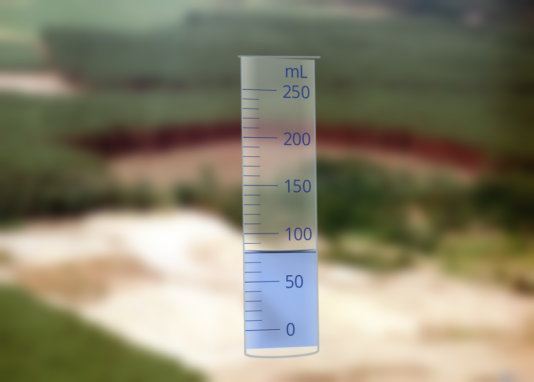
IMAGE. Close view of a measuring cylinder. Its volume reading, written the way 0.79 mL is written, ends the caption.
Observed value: 80 mL
